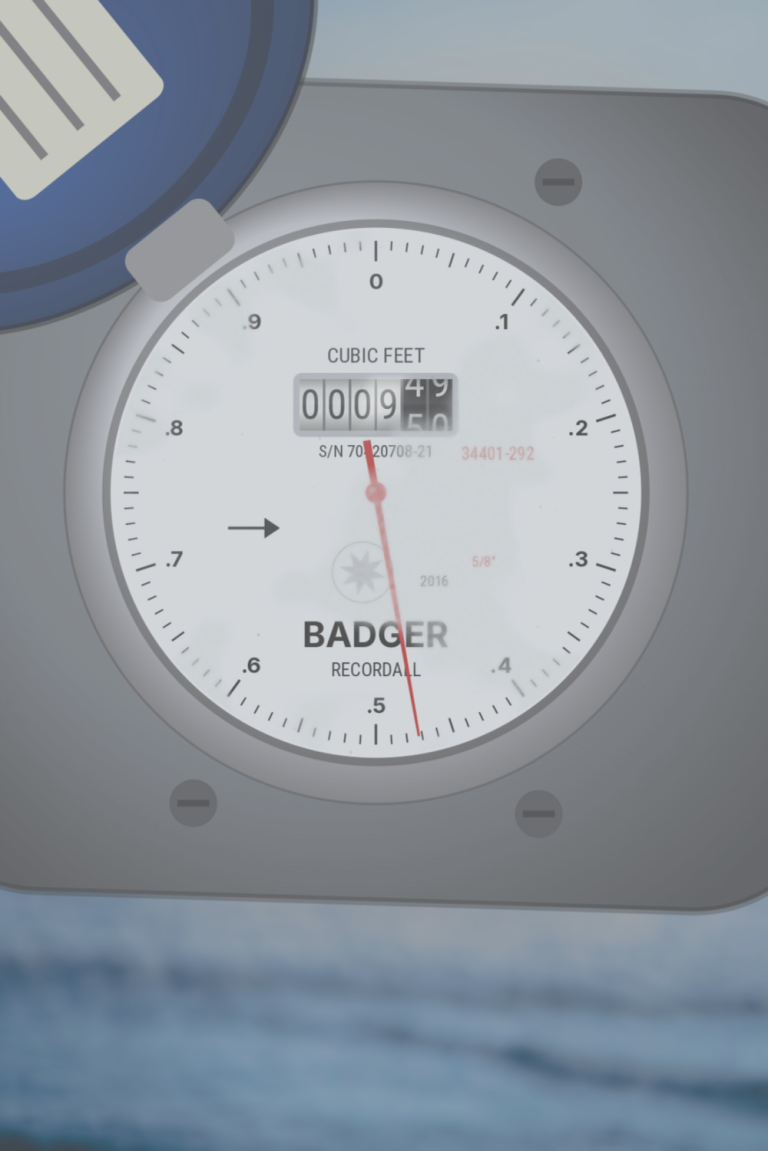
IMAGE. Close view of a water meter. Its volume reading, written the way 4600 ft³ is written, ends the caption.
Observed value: 949.47 ft³
